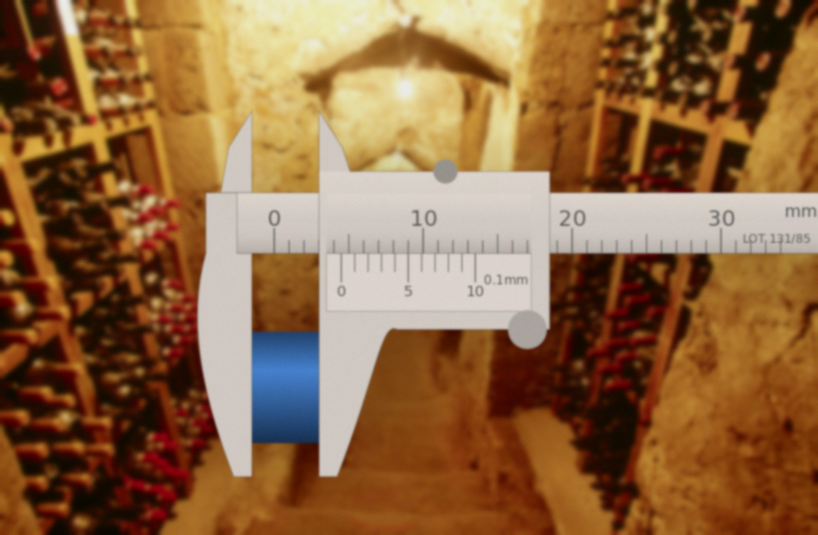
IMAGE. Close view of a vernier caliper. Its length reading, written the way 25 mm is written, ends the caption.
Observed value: 4.5 mm
